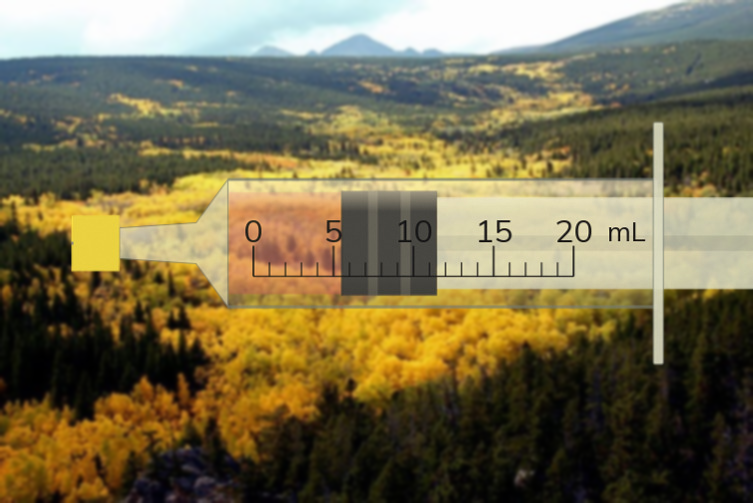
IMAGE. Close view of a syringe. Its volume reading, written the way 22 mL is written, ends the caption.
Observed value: 5.5 mL
